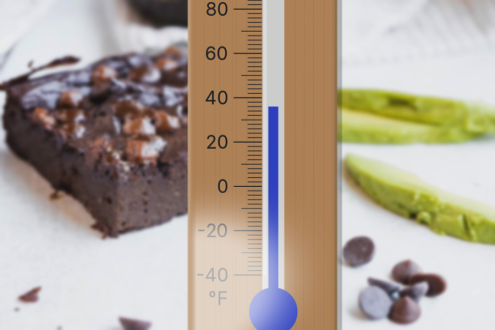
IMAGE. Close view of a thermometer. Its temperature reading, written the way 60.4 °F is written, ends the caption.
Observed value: 36 °F
